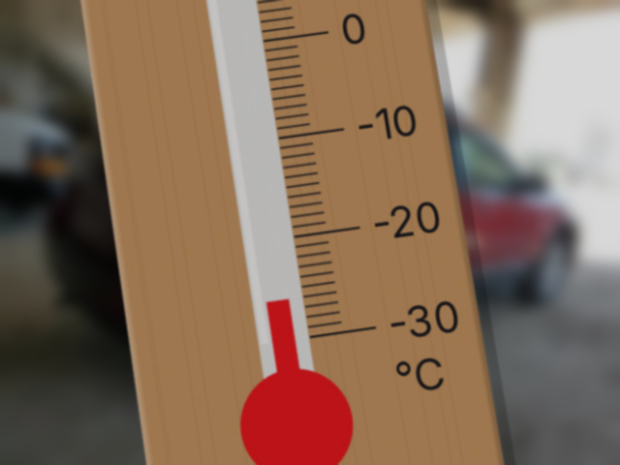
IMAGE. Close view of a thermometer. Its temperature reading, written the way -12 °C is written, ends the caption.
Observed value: -26 °C
